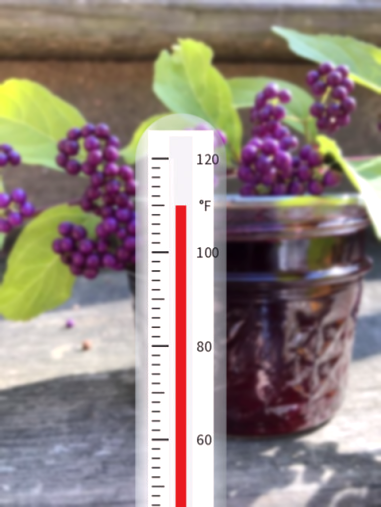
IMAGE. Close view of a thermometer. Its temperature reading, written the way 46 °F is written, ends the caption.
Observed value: 110 °F
